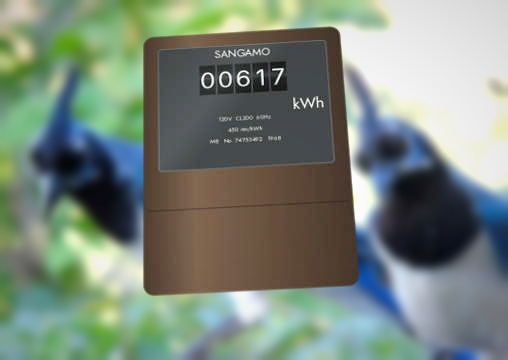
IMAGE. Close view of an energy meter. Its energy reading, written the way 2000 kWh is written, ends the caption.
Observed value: 617 kWh
